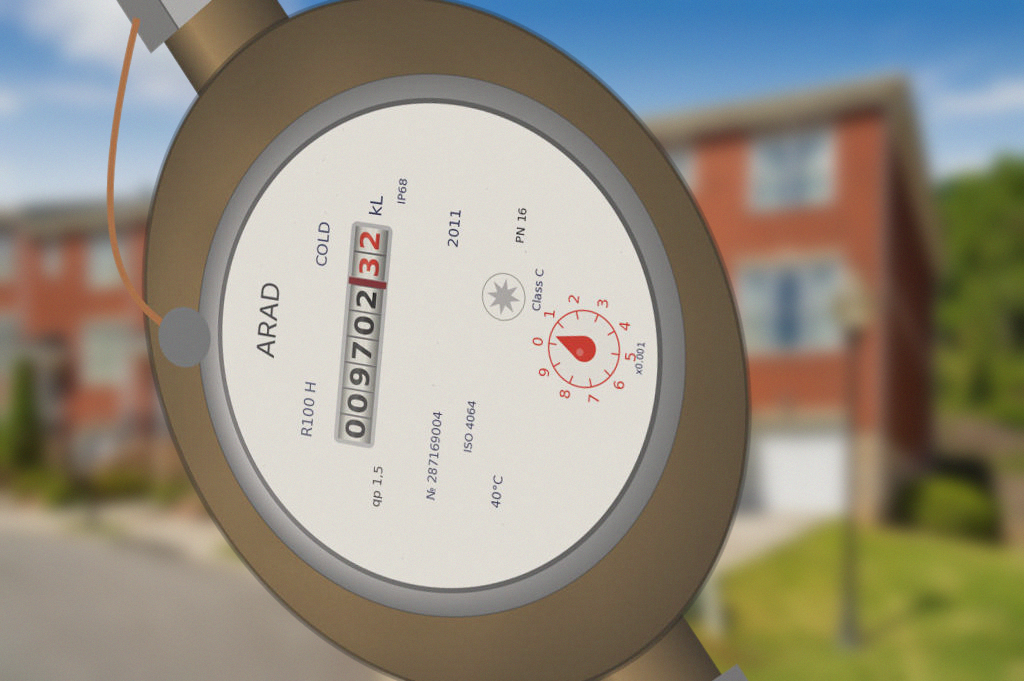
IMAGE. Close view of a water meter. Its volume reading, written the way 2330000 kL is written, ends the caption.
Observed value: 9702.320 kL
